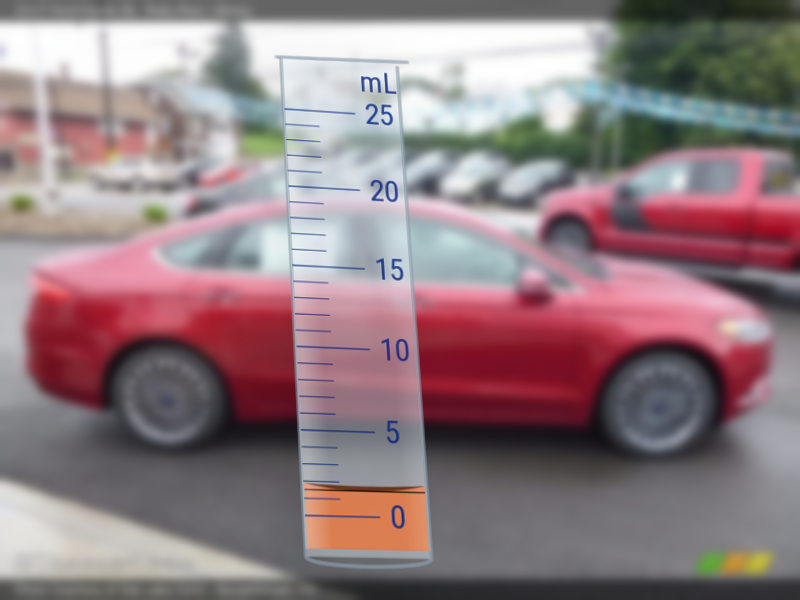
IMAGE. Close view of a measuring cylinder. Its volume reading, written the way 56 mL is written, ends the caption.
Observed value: 1.5 mL
